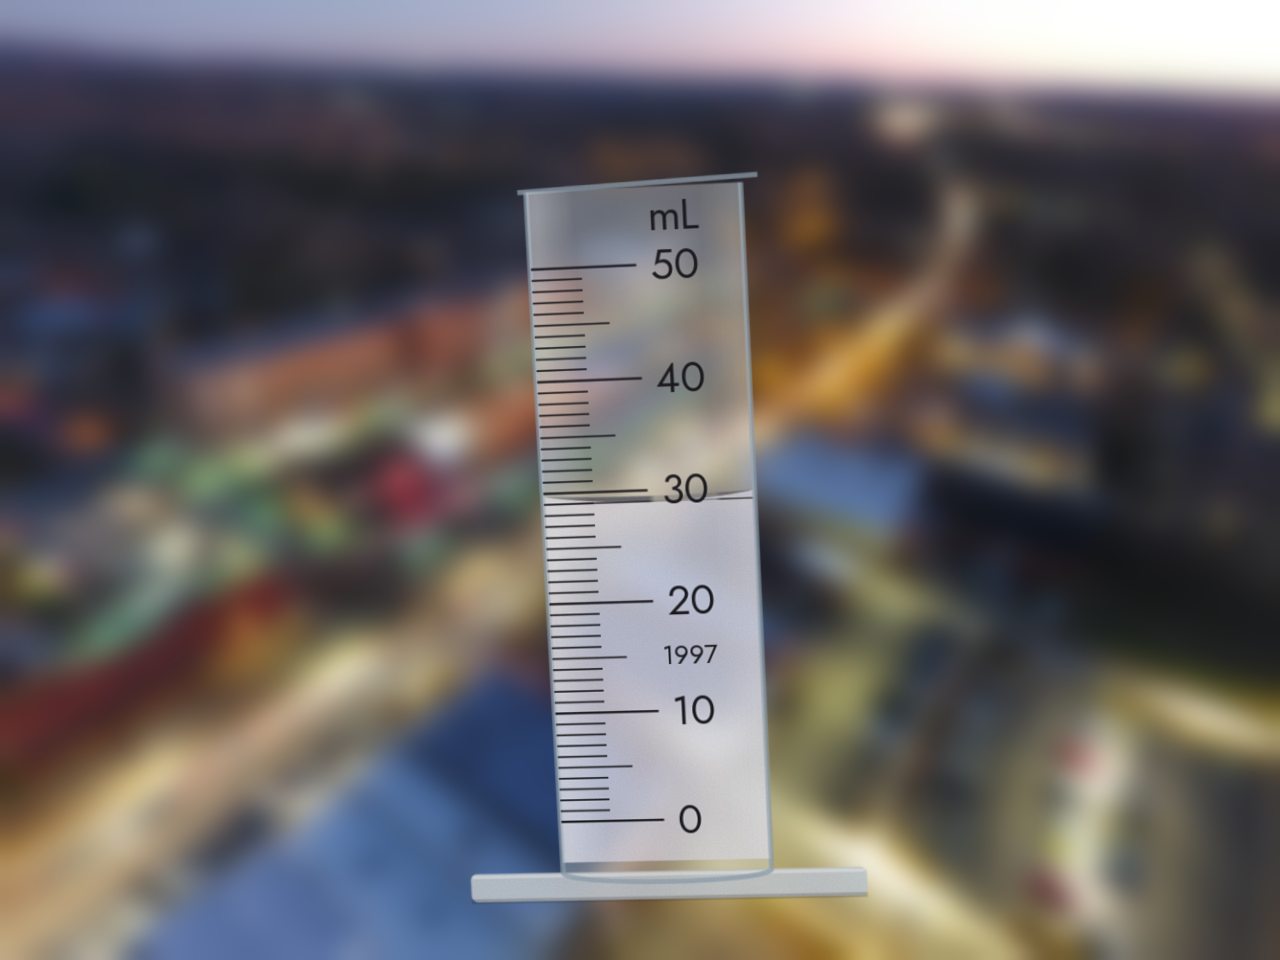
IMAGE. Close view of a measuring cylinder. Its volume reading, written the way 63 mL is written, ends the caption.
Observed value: 29 mL
